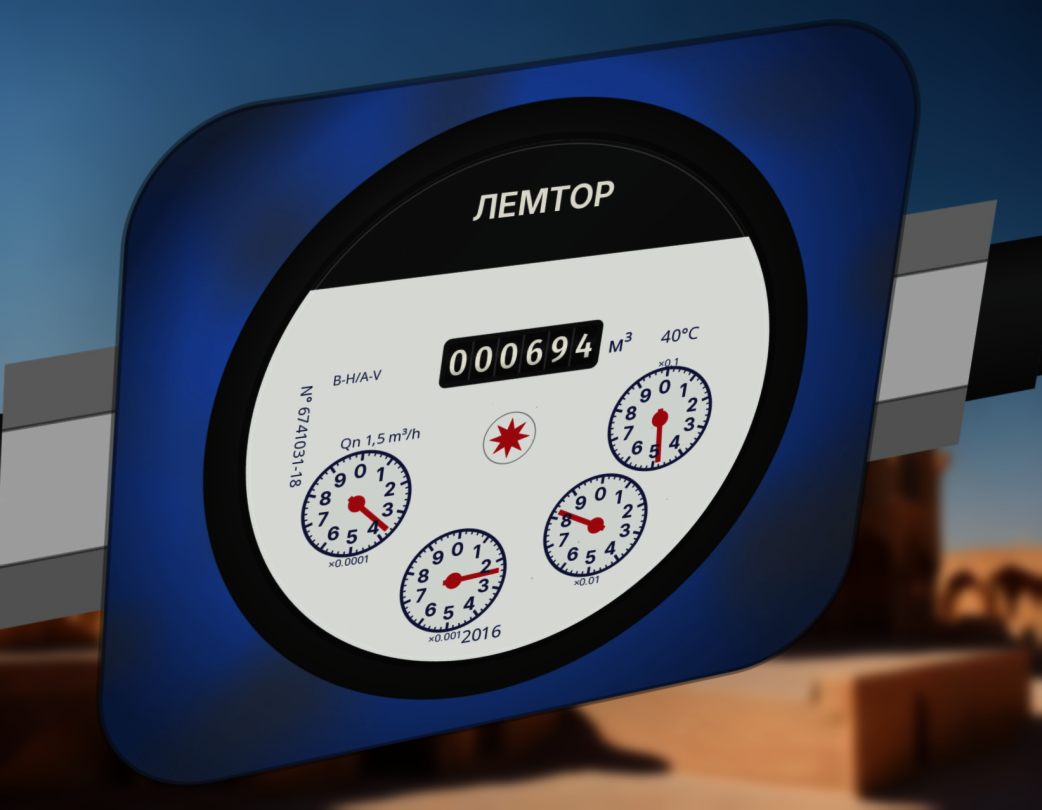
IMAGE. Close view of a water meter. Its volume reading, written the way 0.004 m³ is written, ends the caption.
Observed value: 694.4823 m³
